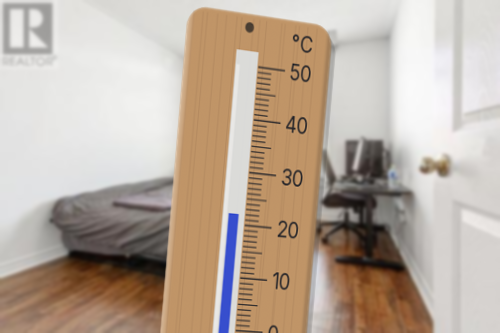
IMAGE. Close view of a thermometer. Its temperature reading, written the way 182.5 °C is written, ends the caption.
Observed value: 22 °C
